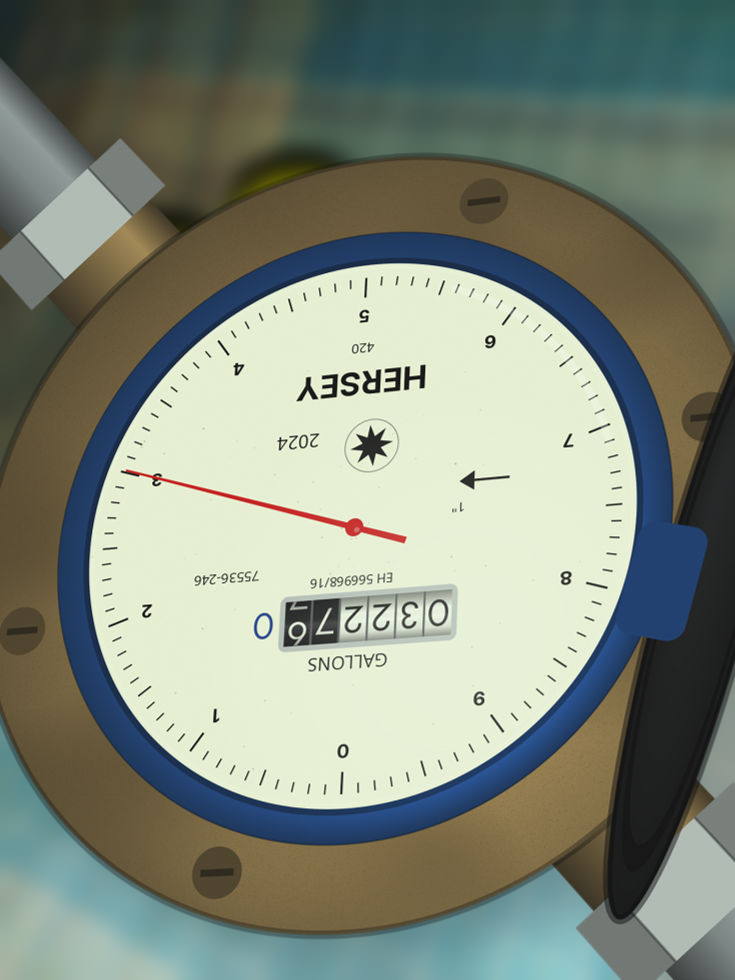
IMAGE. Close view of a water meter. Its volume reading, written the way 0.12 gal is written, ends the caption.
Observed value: 322763.0 gal
